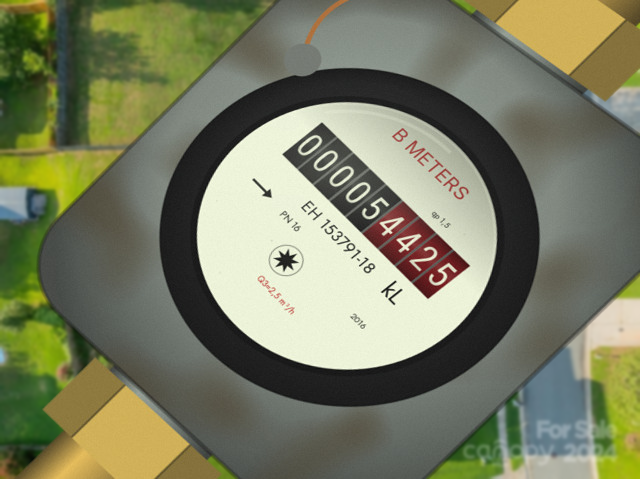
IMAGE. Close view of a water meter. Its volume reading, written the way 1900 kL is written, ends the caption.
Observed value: 5.4425 kL
